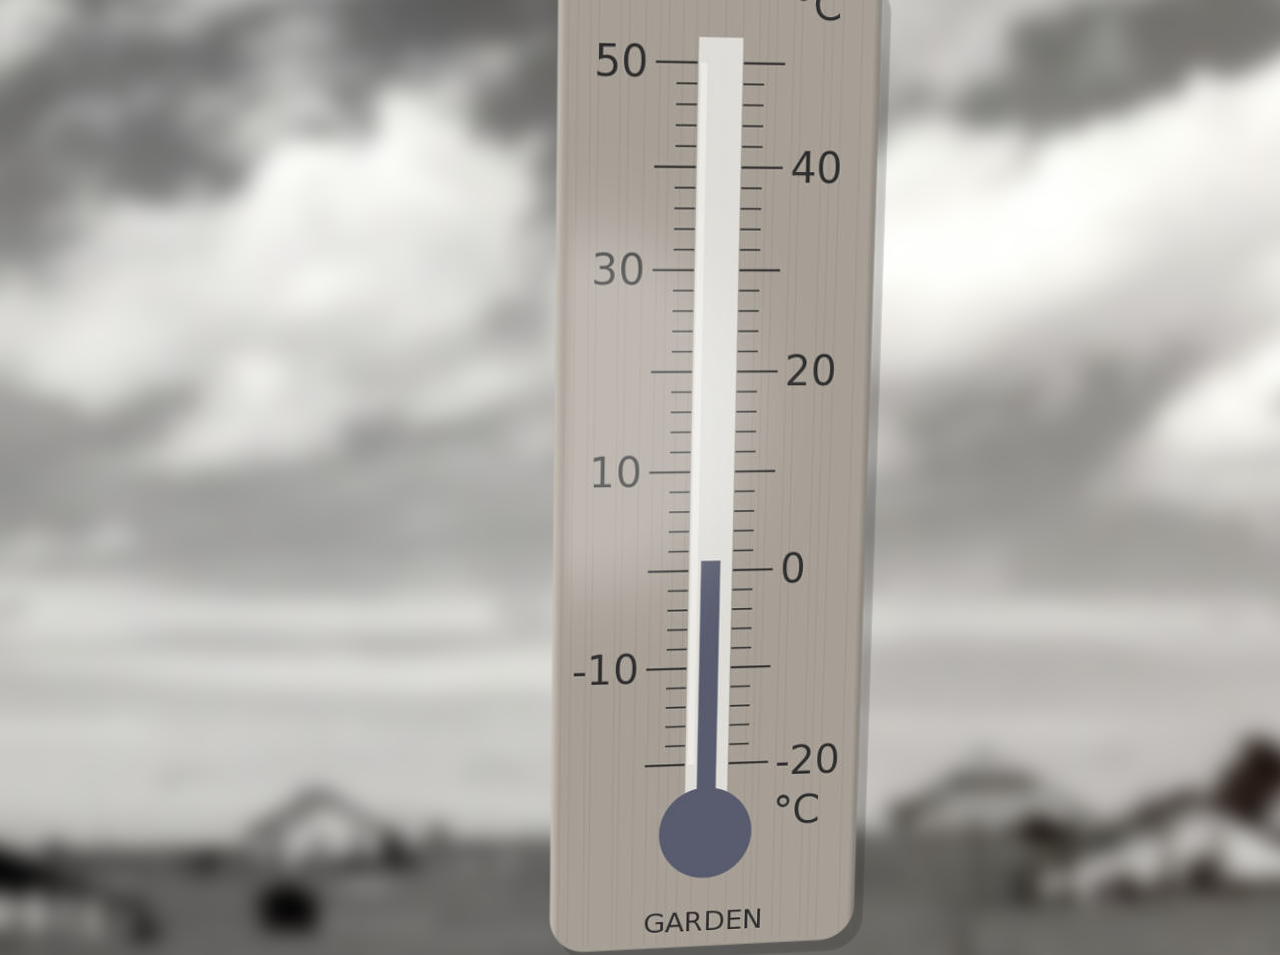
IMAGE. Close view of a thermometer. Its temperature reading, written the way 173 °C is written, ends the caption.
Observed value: 1 °C
